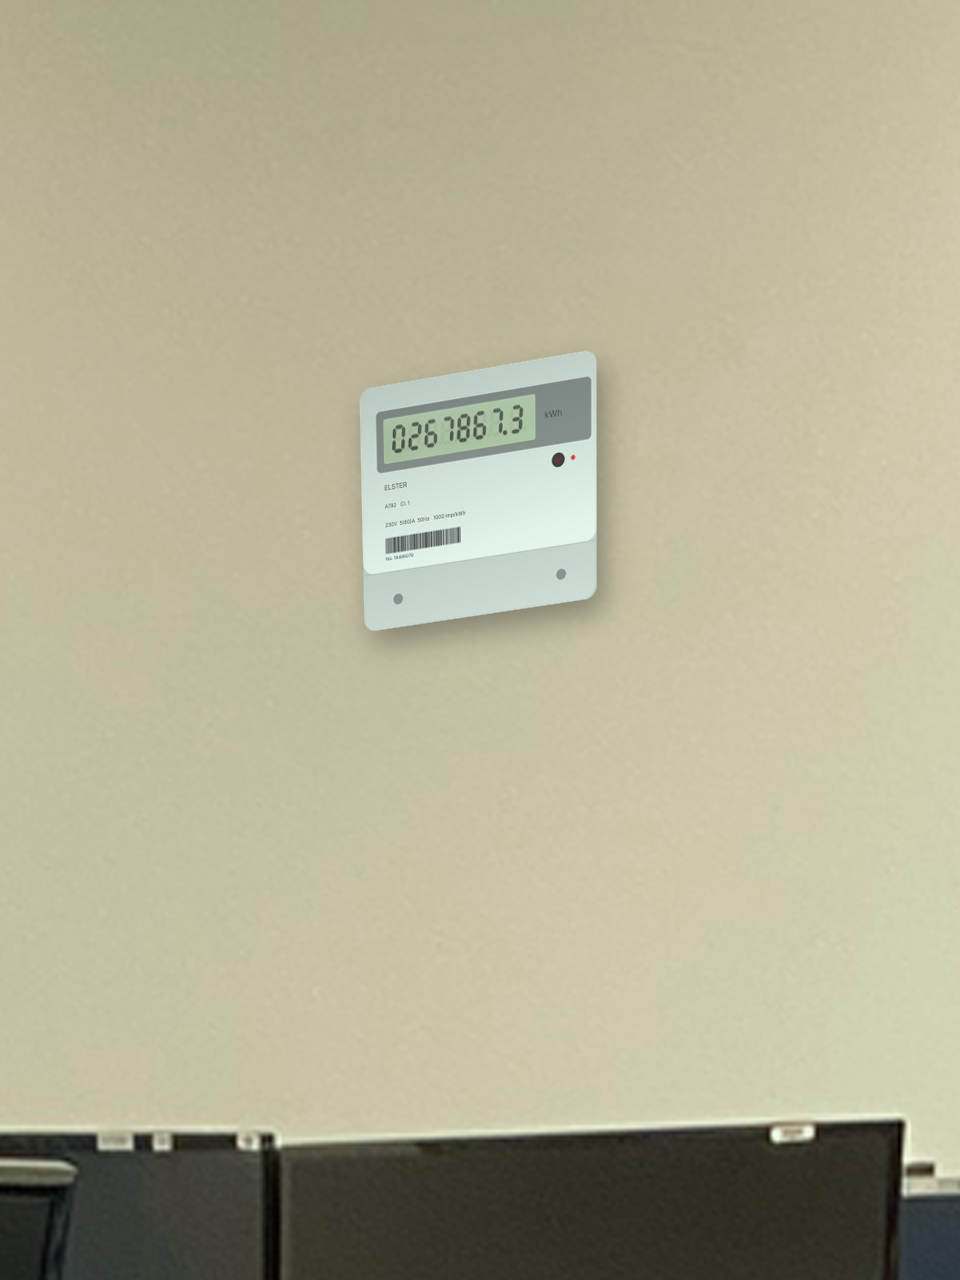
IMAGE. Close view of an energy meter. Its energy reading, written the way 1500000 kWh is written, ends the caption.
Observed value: 267867.3 kWh
